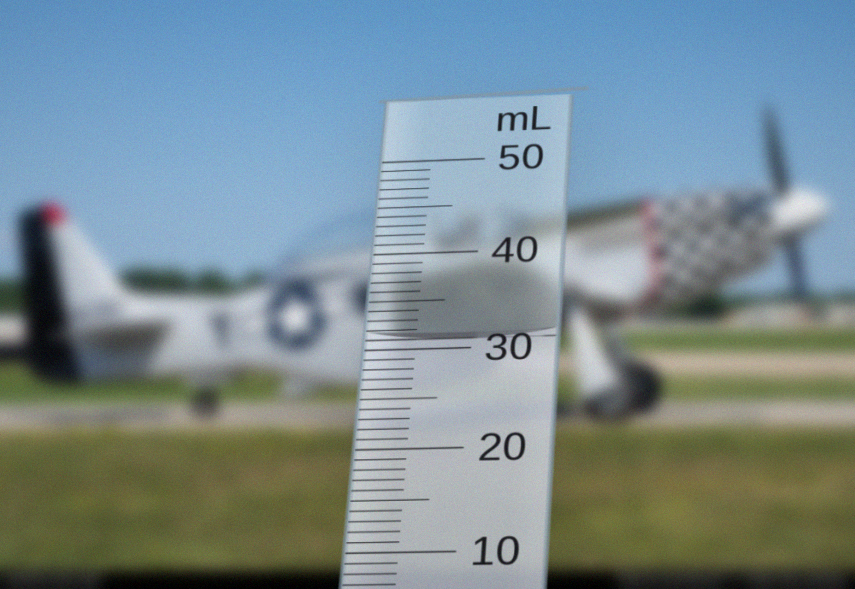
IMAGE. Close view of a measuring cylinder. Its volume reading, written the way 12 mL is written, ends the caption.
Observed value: 31 mL
